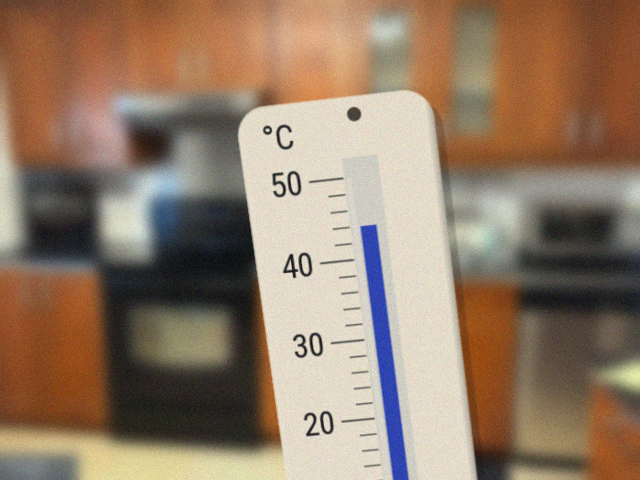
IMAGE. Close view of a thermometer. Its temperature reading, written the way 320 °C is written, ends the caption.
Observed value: 44 °C
